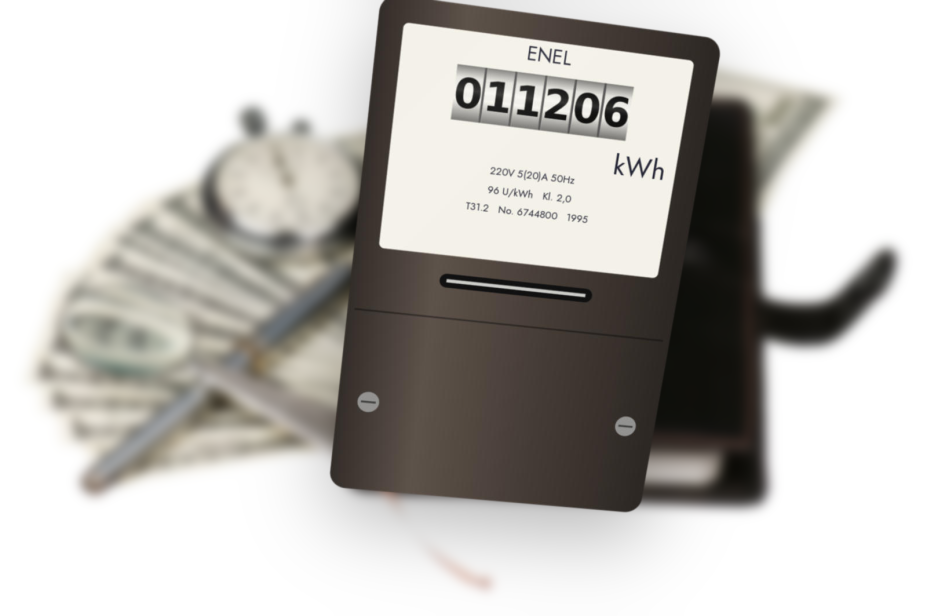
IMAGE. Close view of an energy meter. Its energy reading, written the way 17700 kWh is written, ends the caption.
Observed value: 11206 kWh
